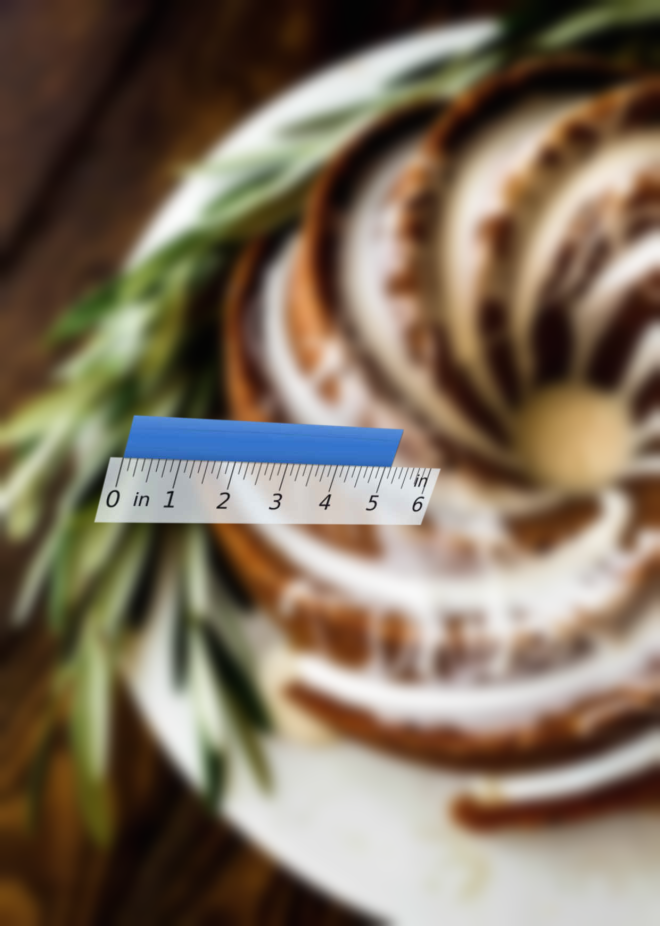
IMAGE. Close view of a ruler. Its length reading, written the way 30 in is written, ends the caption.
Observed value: 5.125 in
